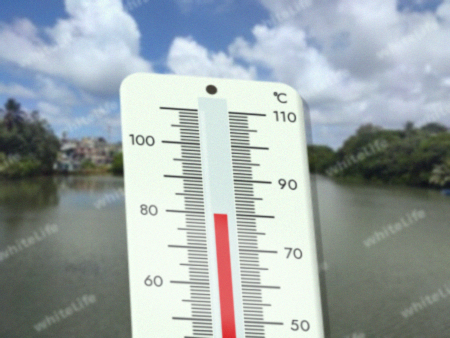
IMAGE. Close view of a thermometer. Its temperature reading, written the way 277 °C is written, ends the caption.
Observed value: 80 °C
